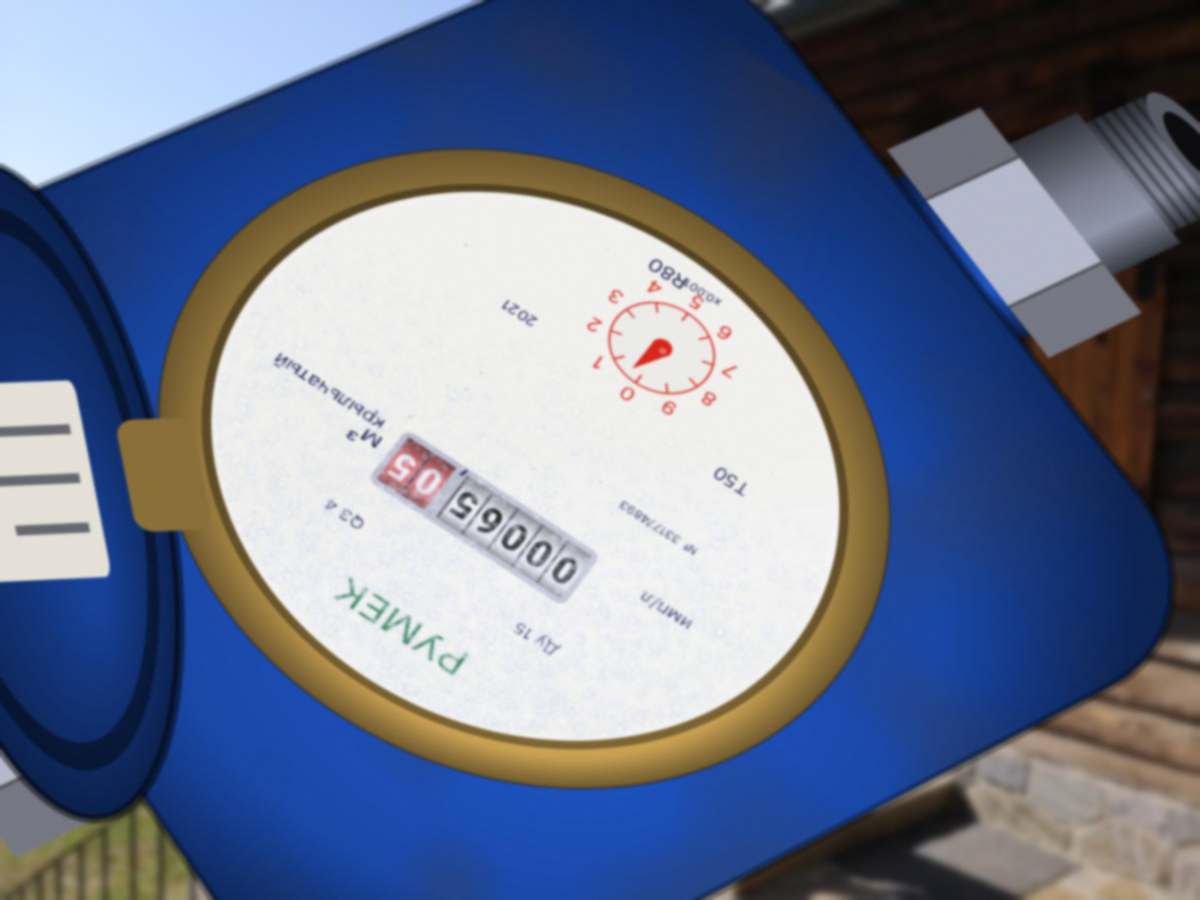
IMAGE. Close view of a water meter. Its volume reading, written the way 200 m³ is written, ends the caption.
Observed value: 65.050 m³
